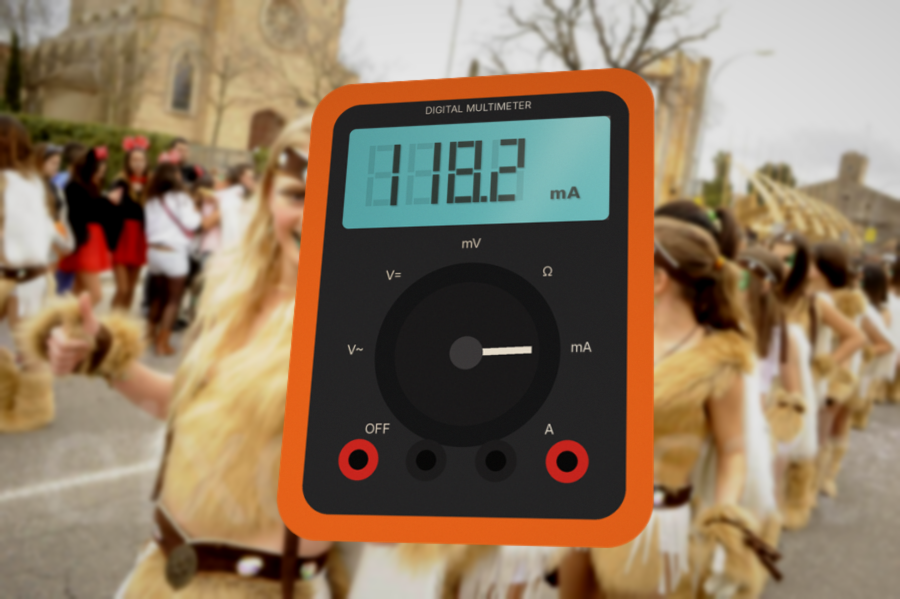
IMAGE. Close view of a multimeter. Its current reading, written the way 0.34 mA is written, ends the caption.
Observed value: 118.2 mA
